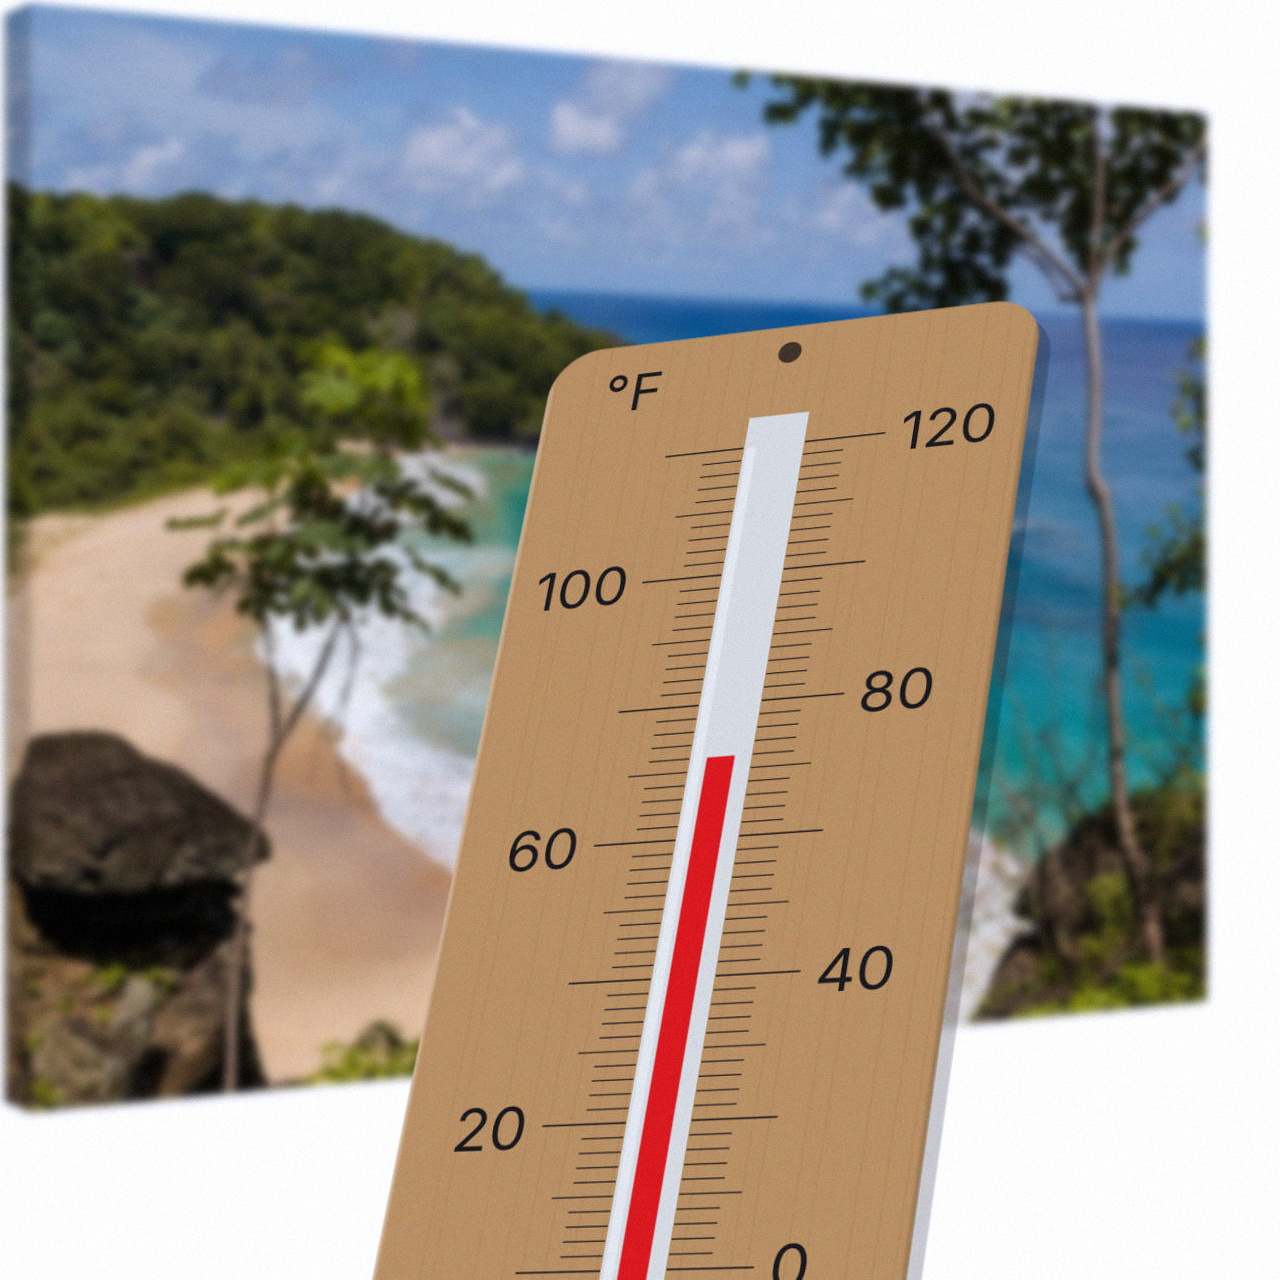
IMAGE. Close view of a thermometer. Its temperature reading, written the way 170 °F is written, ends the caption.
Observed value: 72 °F
